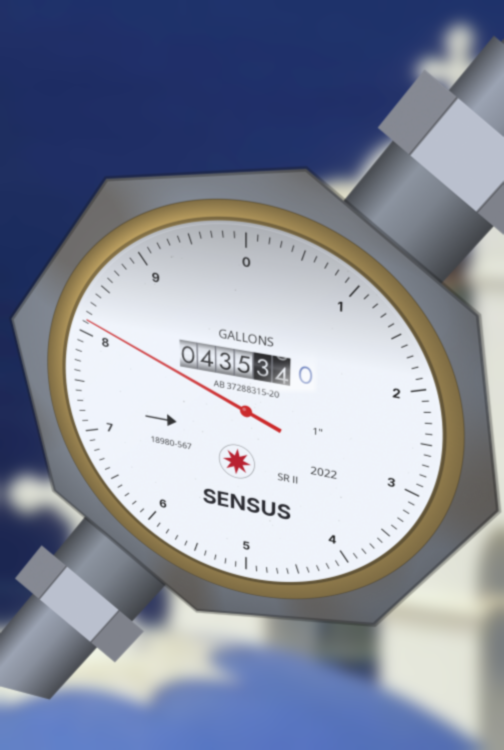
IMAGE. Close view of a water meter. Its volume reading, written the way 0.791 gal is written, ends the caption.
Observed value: 435338.1 gal
